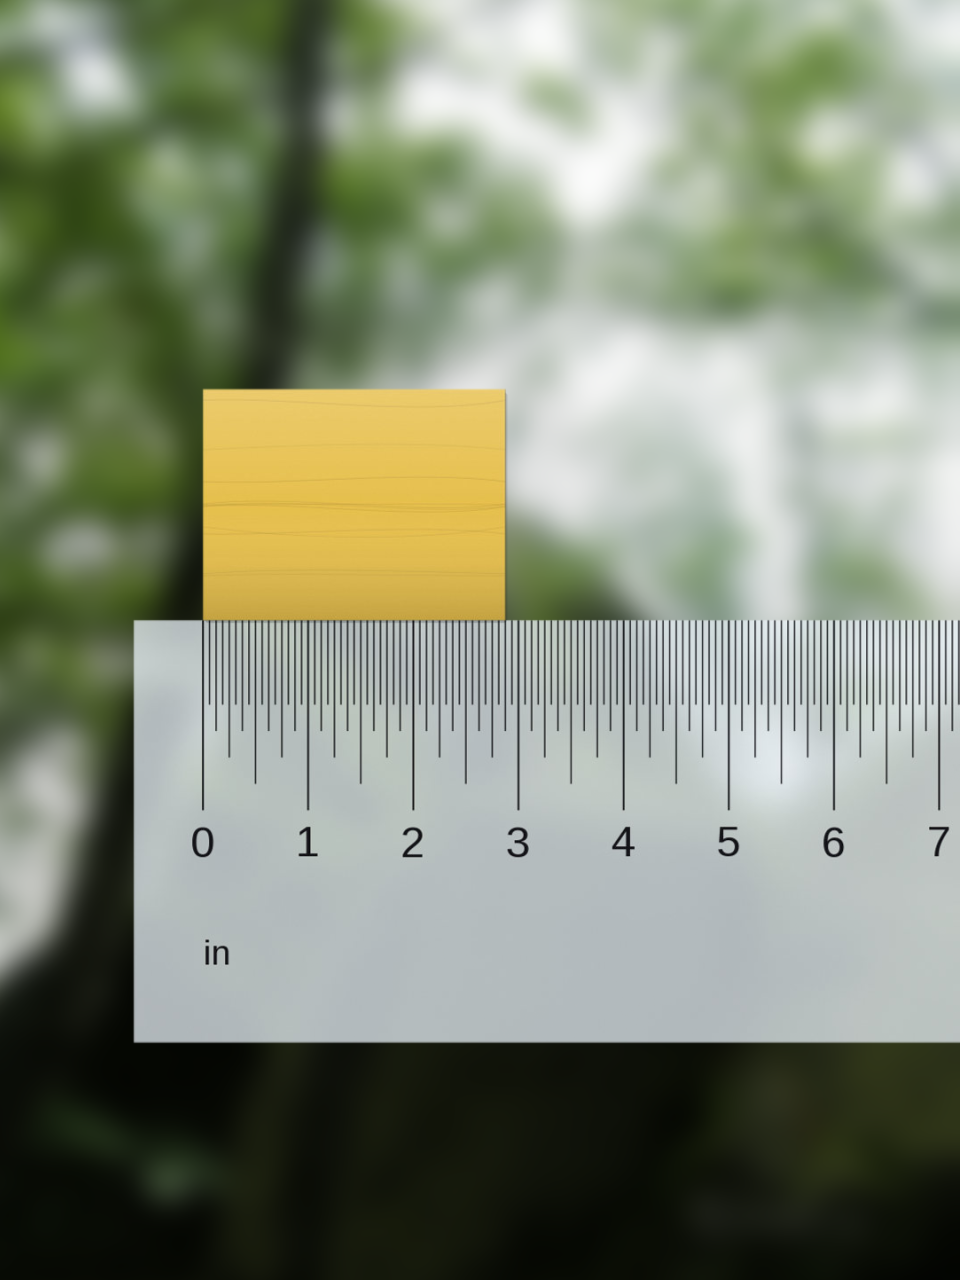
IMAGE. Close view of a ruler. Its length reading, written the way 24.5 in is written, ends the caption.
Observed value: 2.875 in
